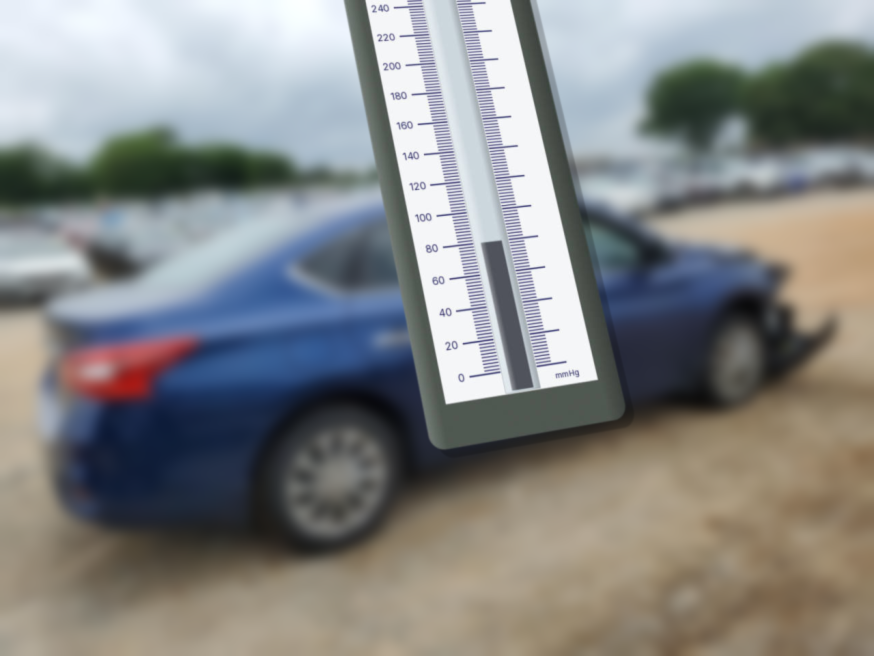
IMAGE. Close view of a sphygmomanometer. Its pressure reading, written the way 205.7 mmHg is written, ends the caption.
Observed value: 80 mmHg
